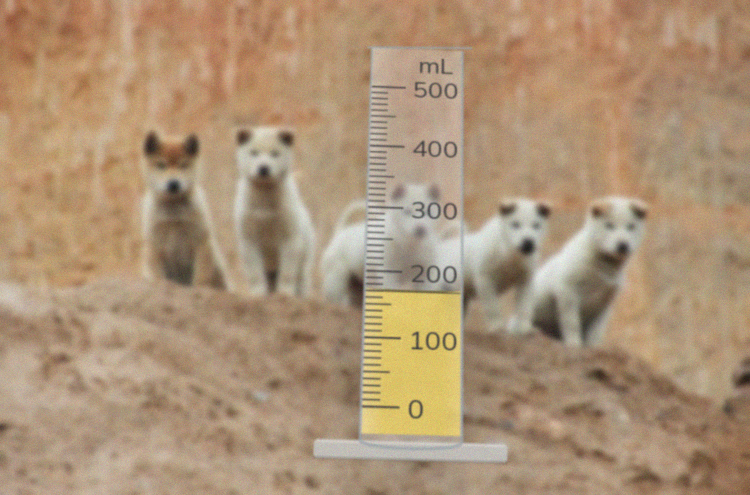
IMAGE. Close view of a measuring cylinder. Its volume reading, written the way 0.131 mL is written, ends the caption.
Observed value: 170 mL
